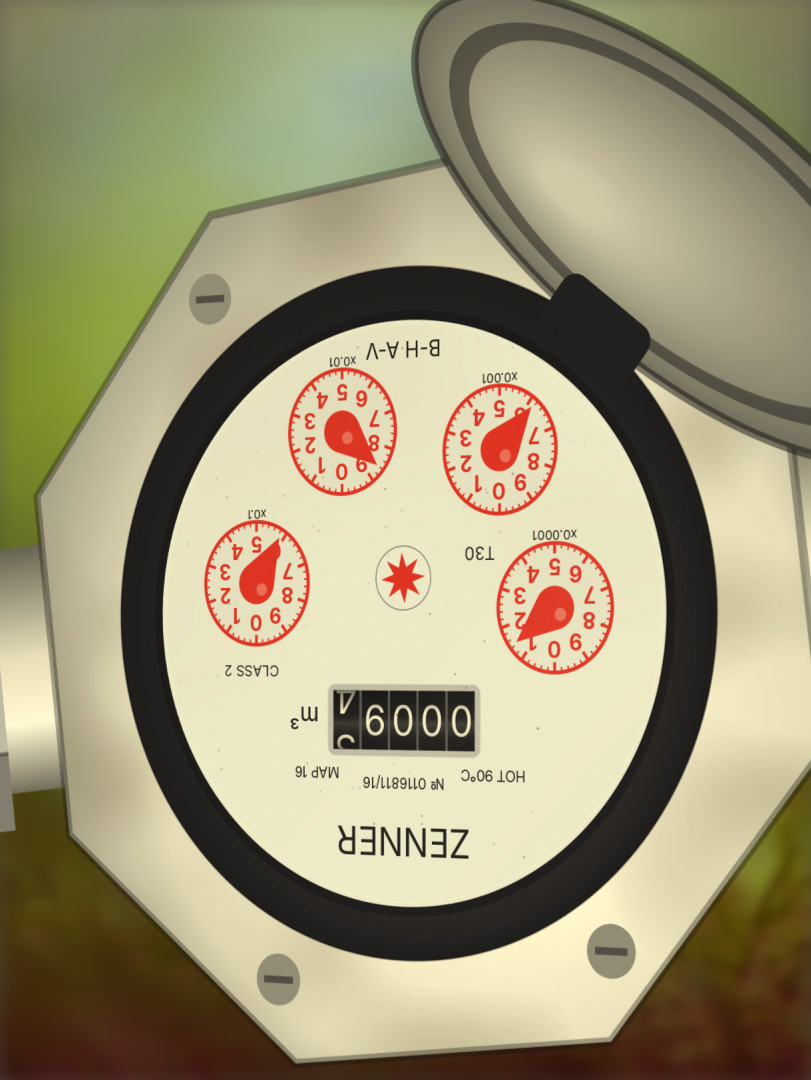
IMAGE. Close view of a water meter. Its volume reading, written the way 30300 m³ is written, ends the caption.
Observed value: 93.5861 m³
